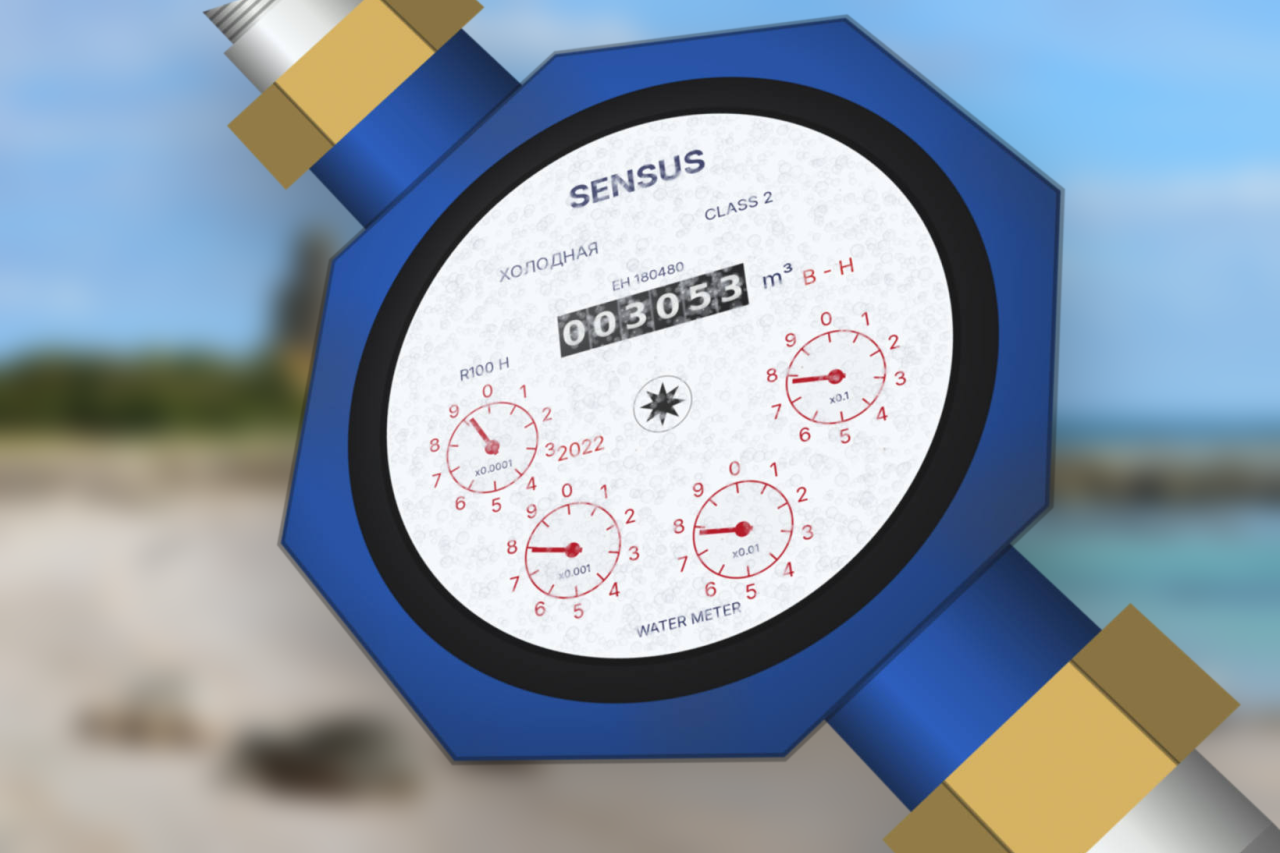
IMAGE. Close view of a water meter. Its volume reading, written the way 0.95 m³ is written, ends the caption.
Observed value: 3053.7779 m³
